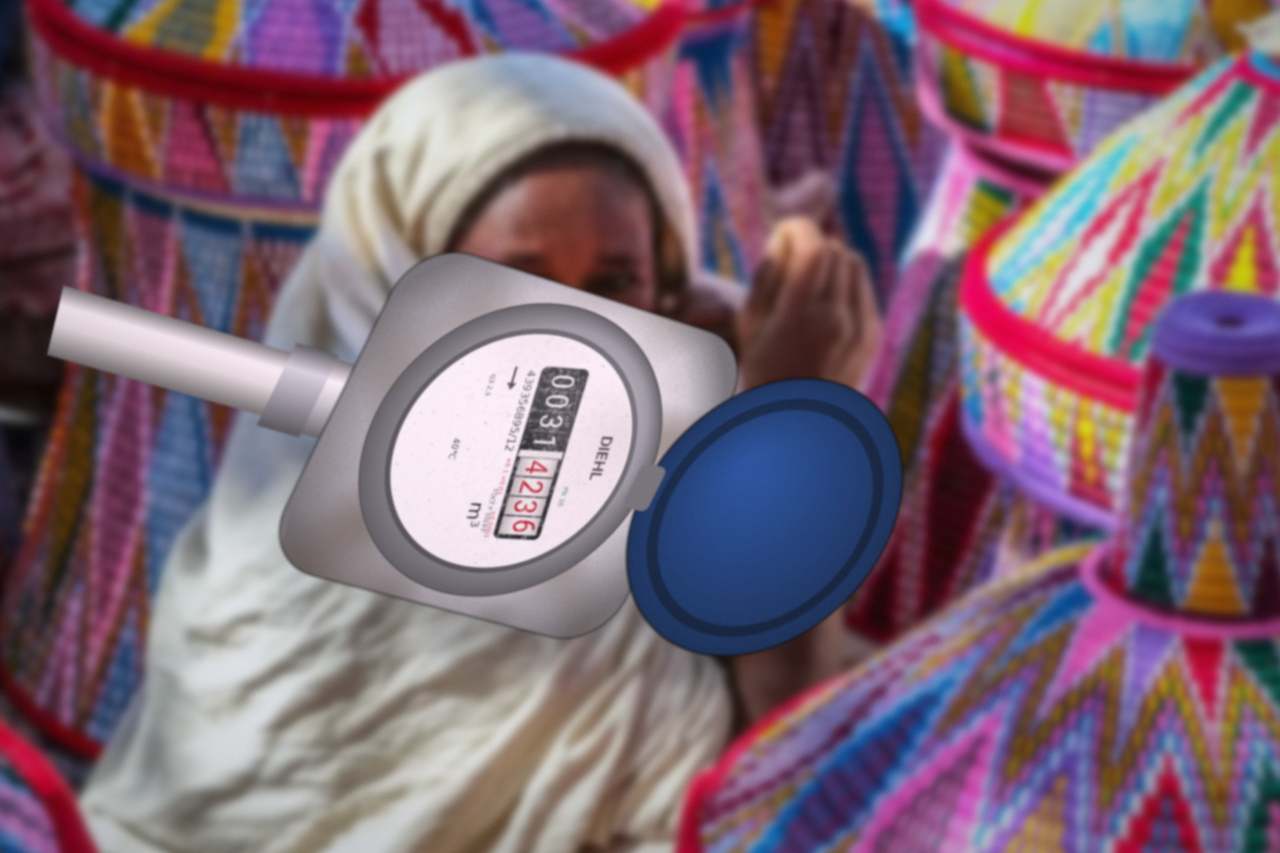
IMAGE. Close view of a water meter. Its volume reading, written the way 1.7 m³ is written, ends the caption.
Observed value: 31.4236 m³
